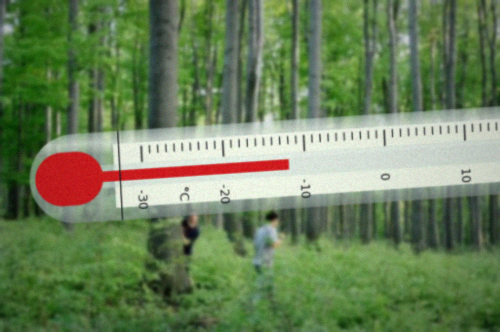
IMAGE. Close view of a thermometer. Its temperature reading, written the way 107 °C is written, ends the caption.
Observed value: -12 °C
